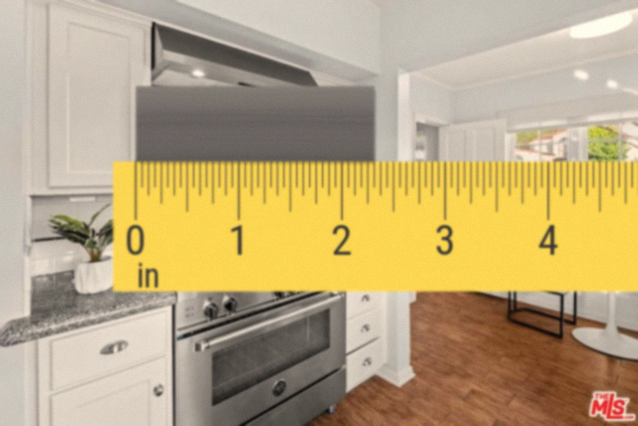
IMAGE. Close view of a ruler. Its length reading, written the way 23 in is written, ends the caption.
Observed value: 2.3125 in
